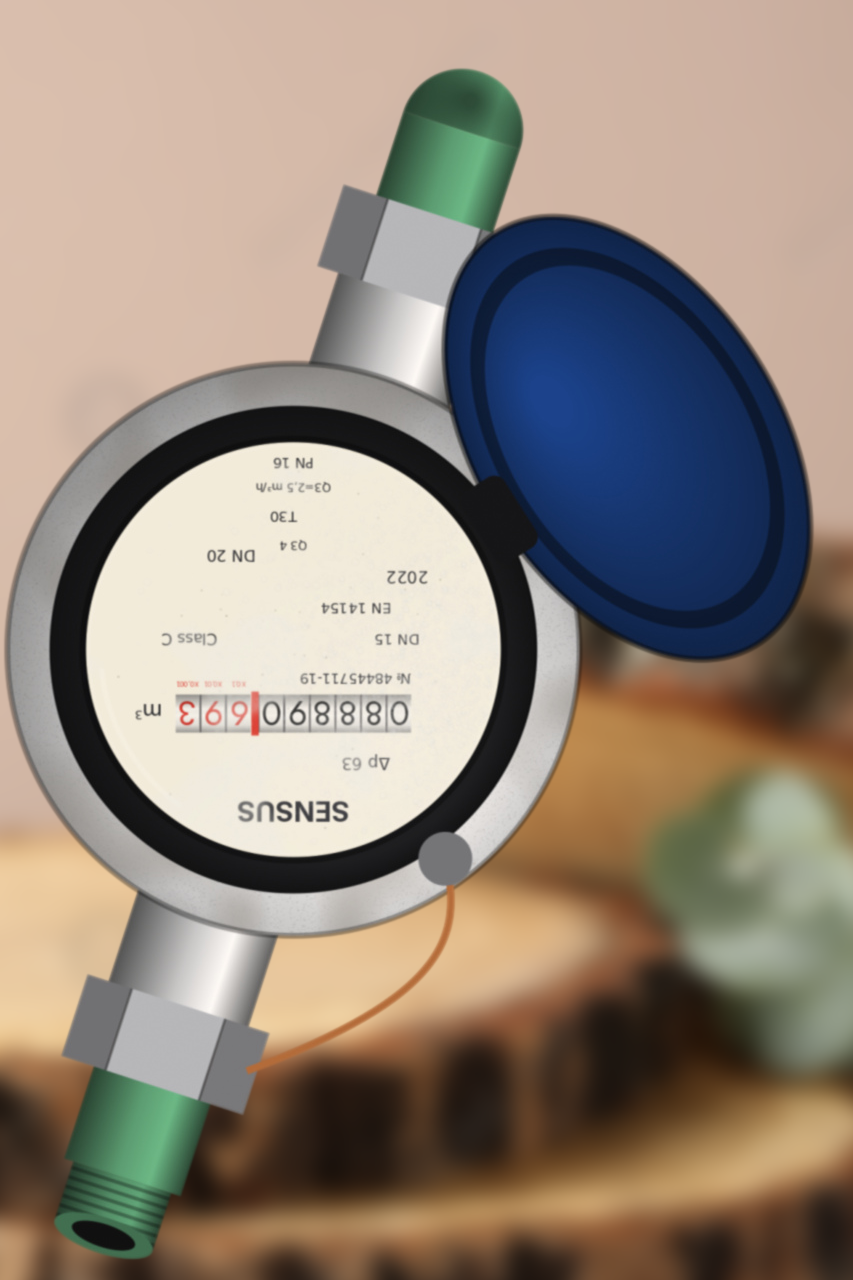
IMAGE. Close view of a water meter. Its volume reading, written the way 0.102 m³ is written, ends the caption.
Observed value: 88890.693 m³
